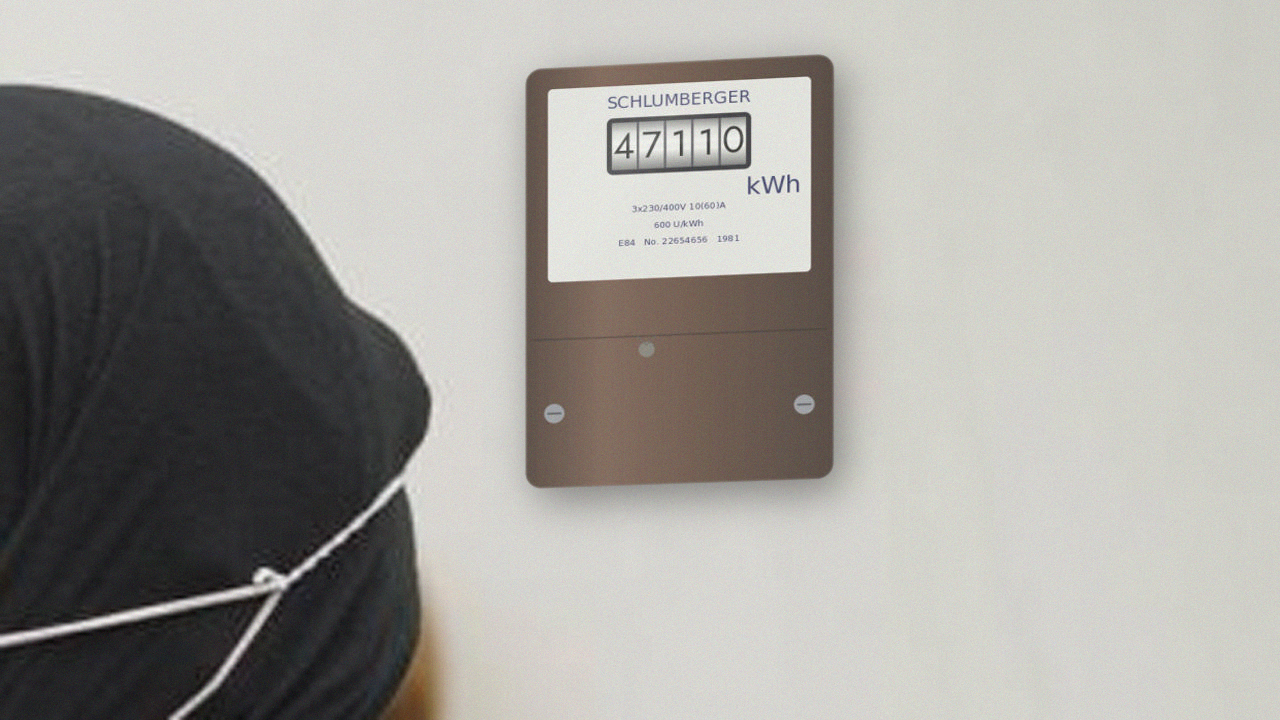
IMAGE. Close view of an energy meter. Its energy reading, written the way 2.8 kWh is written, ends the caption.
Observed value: 47110 kWh
